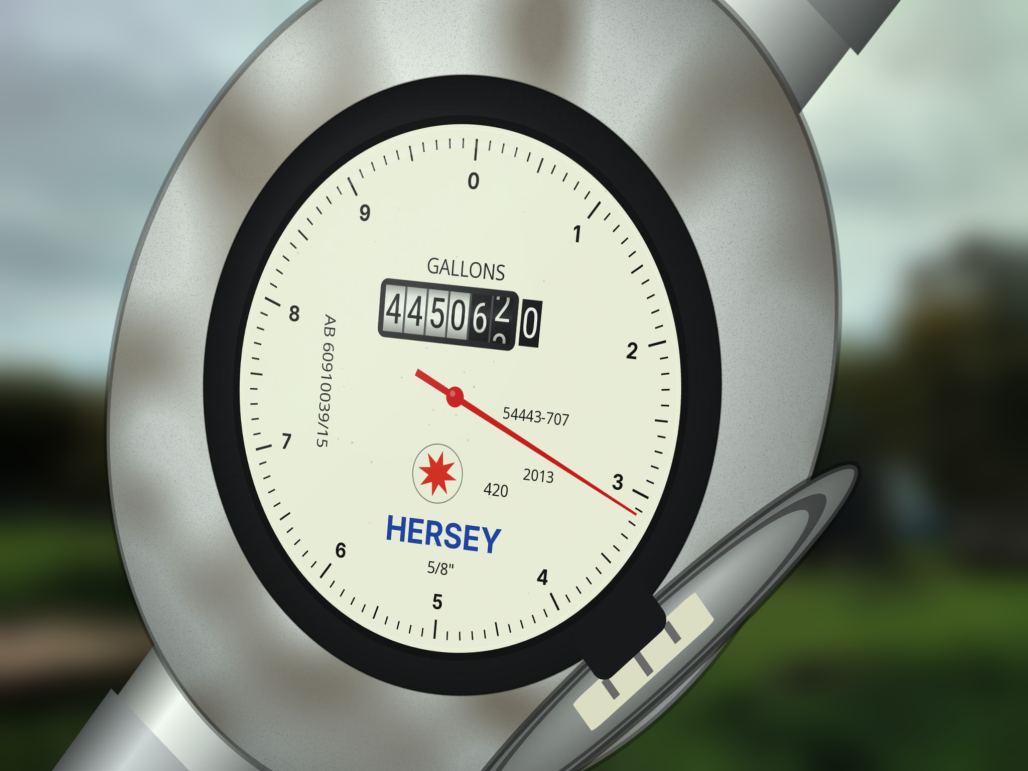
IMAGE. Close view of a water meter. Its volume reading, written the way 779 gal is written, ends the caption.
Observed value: 4450623.1 gal
